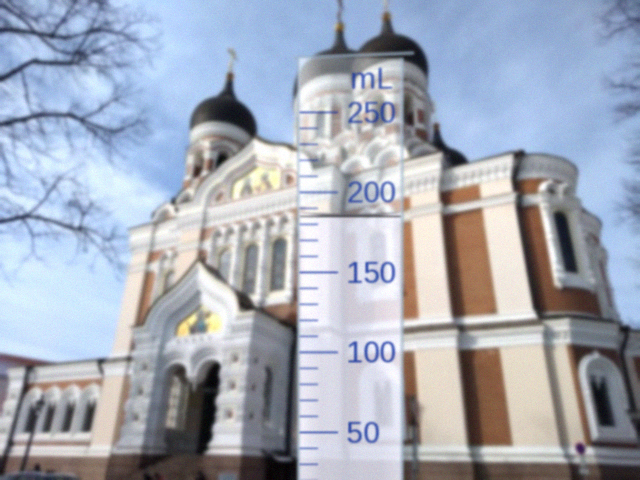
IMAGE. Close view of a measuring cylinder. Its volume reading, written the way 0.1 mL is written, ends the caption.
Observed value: 185 mL
